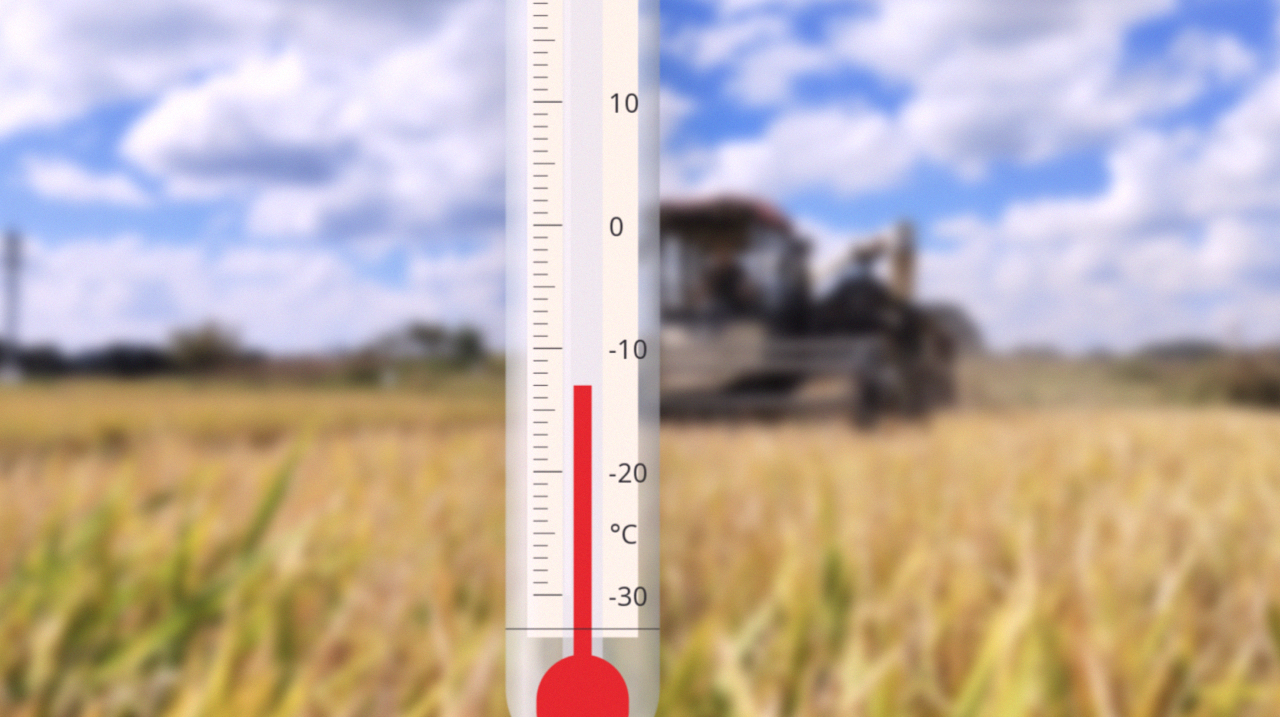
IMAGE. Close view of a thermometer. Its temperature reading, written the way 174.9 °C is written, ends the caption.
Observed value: -13 °C
